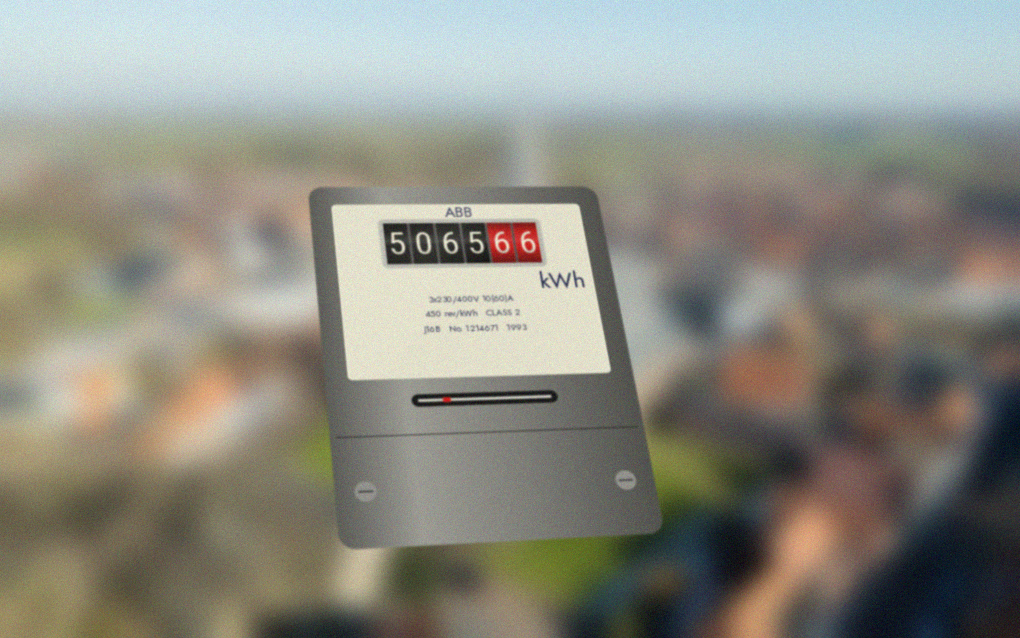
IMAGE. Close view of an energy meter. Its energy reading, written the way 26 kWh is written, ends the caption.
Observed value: 5065.66 kWh
